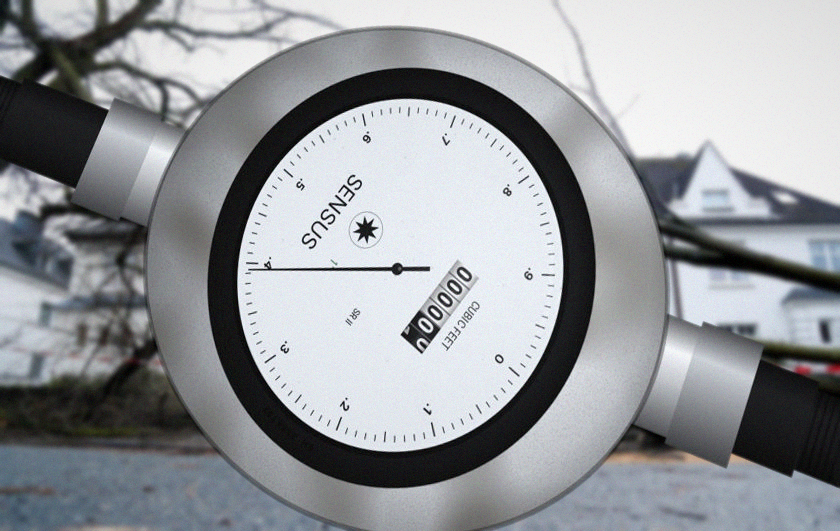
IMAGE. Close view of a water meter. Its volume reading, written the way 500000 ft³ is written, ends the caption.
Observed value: 0.39 ft³
